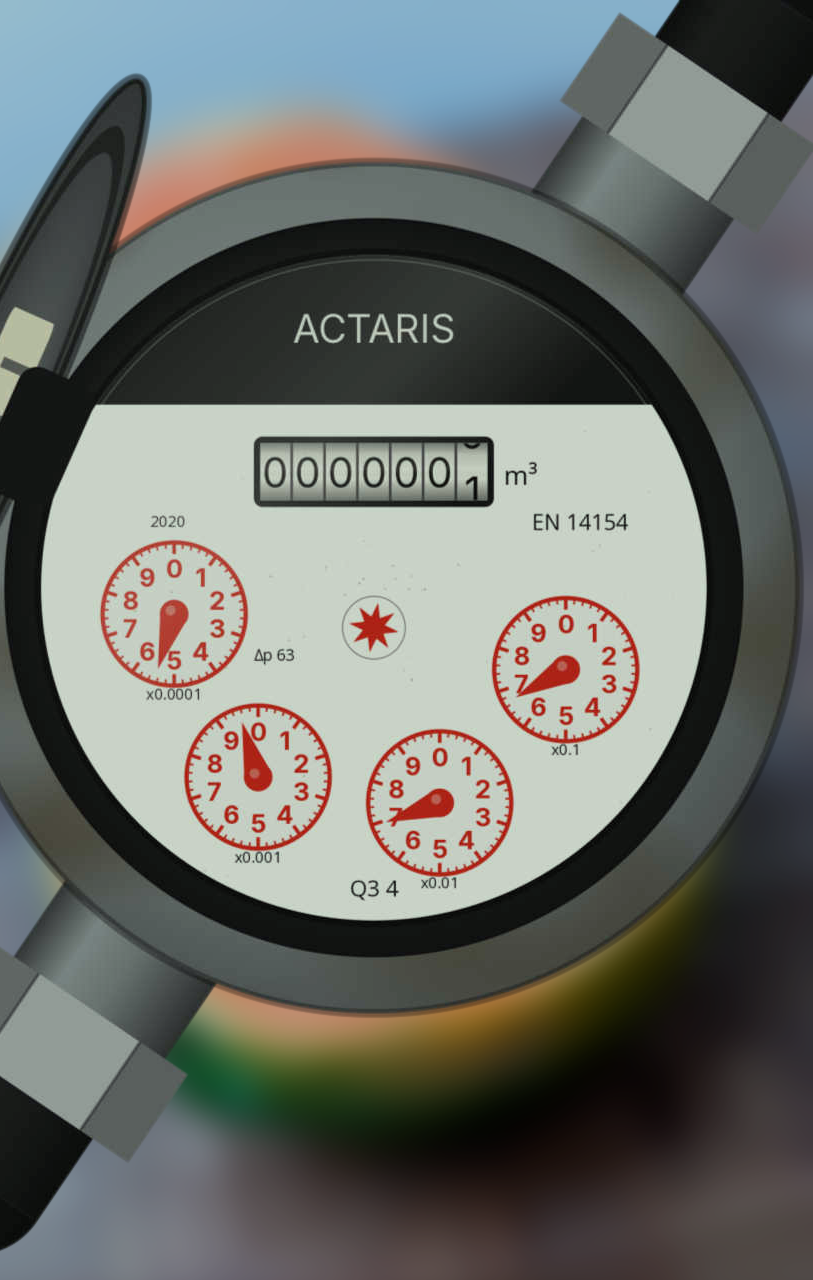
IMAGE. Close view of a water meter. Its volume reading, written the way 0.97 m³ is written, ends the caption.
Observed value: 0.6695 m³
